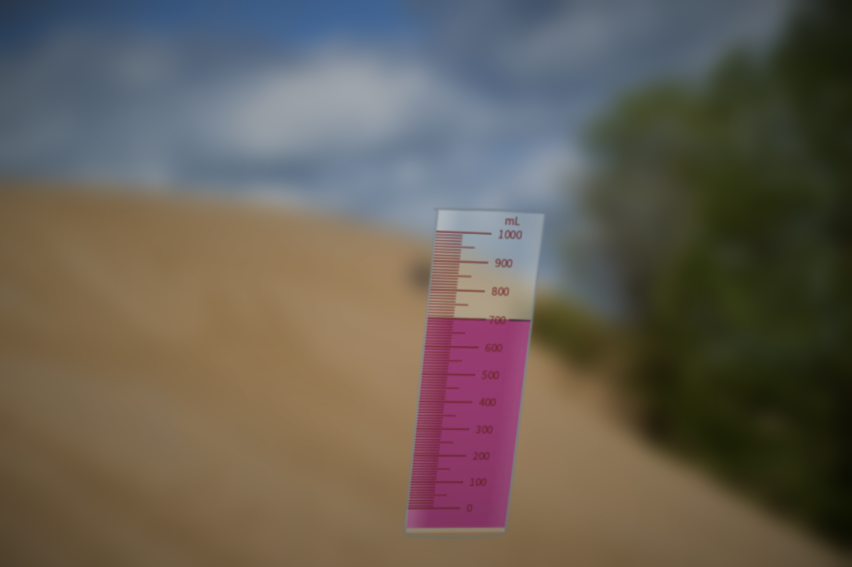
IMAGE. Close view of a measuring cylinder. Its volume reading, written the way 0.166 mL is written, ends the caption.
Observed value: 700 mL
